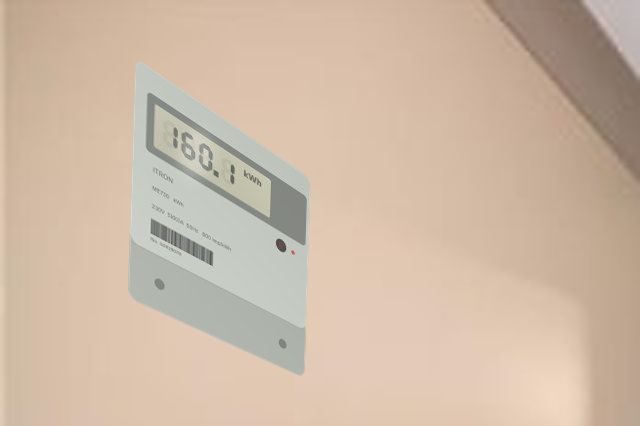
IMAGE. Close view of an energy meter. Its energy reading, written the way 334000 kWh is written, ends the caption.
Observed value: 160.1 kWh
